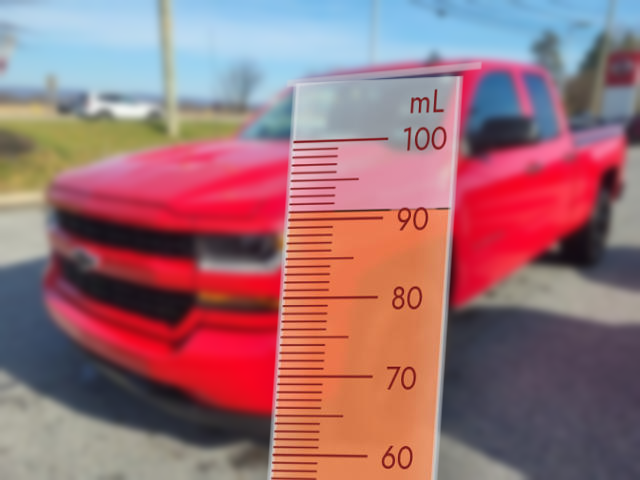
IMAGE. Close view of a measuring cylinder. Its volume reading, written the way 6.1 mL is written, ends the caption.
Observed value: 91 mL
